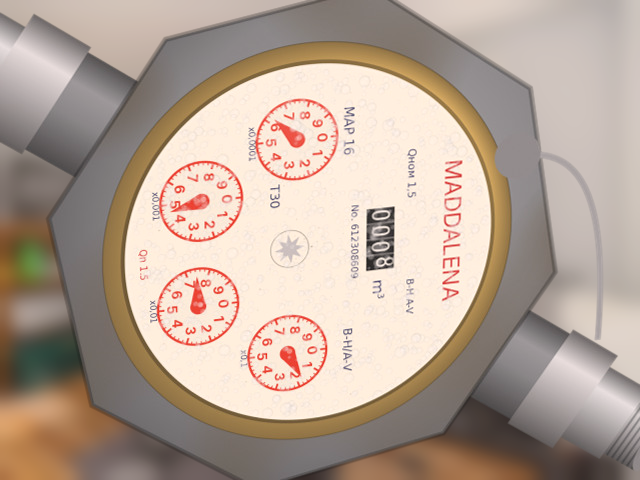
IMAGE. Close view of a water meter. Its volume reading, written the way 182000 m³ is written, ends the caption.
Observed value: 8.1746 m³
